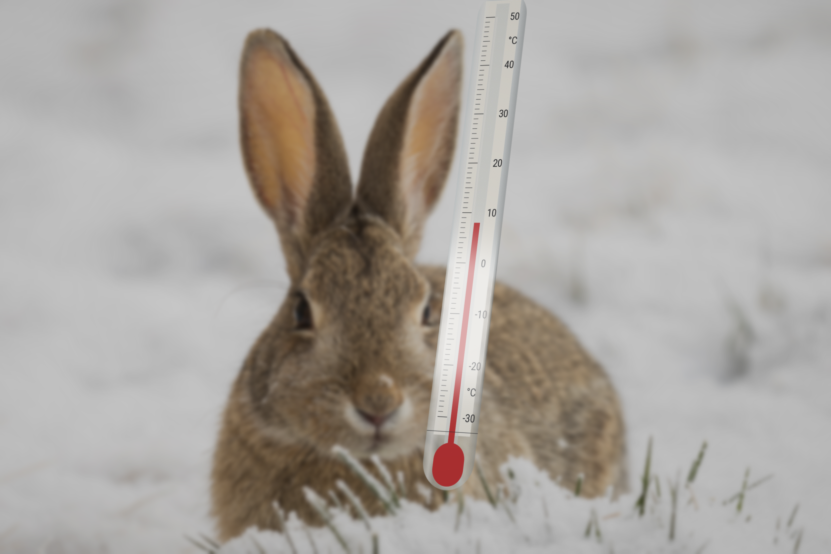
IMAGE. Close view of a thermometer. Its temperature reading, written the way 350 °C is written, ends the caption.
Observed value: 8 °C
